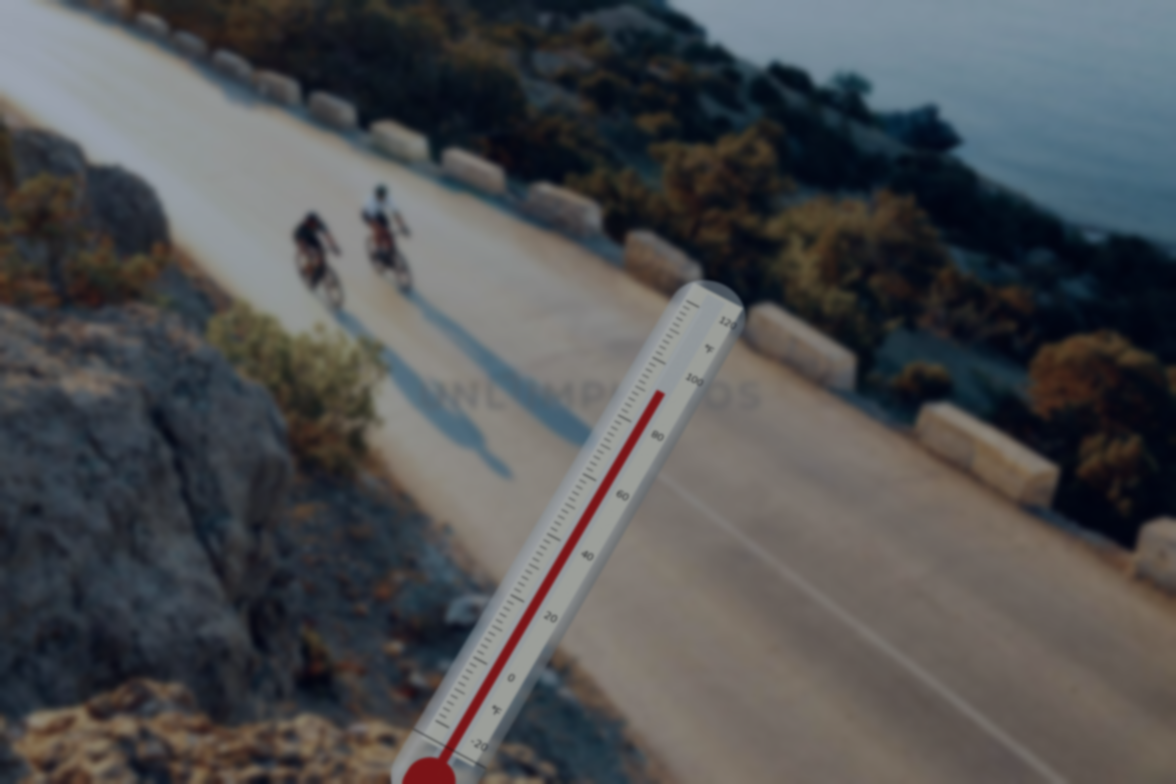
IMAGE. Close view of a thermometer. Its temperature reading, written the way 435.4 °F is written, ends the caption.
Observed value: 92 °F
